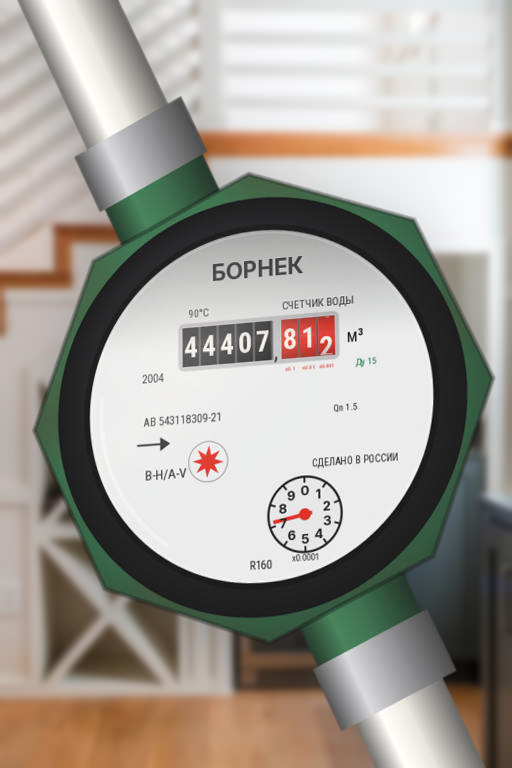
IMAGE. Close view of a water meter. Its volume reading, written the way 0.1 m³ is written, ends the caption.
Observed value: 44407.8117 m³
